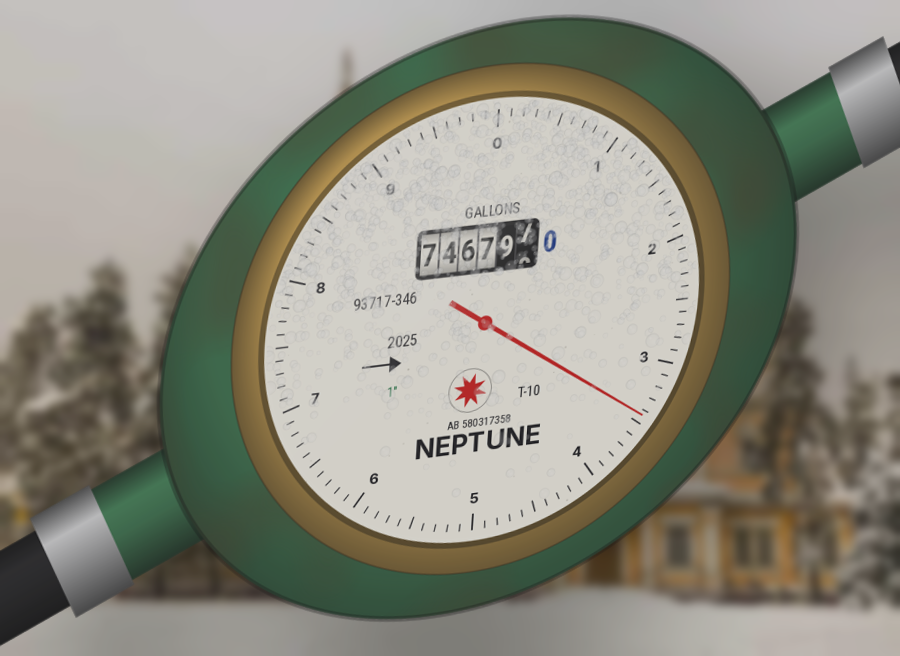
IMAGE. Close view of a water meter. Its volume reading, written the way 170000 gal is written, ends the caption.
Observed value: 7467973.4 gal
